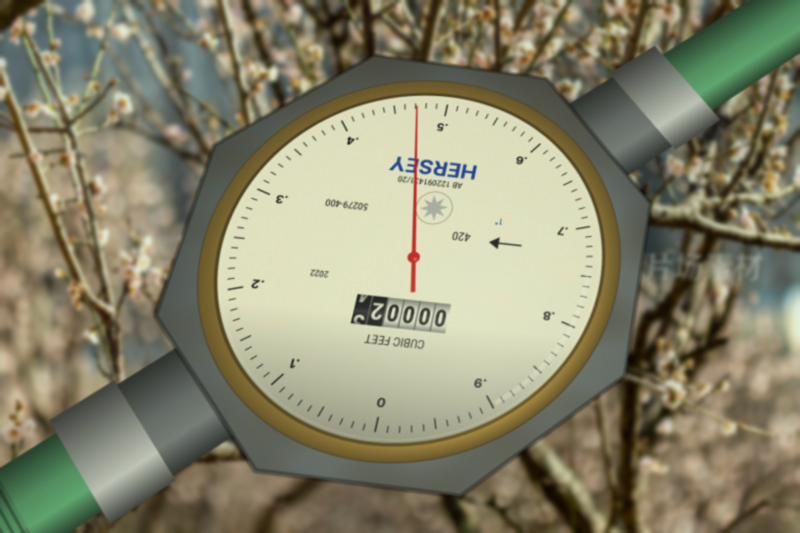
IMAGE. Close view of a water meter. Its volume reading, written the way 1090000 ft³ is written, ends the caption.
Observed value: 23.47 ft³
